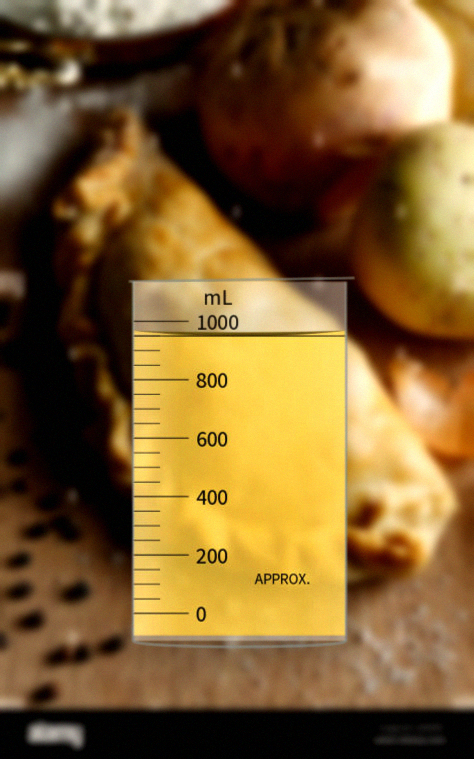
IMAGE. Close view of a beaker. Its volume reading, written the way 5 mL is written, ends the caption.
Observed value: 950 mL
